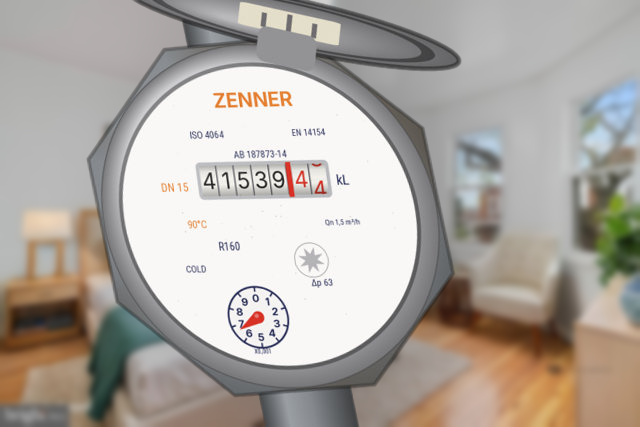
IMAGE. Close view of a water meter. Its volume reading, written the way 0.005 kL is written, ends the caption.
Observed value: 41539.436 kL
